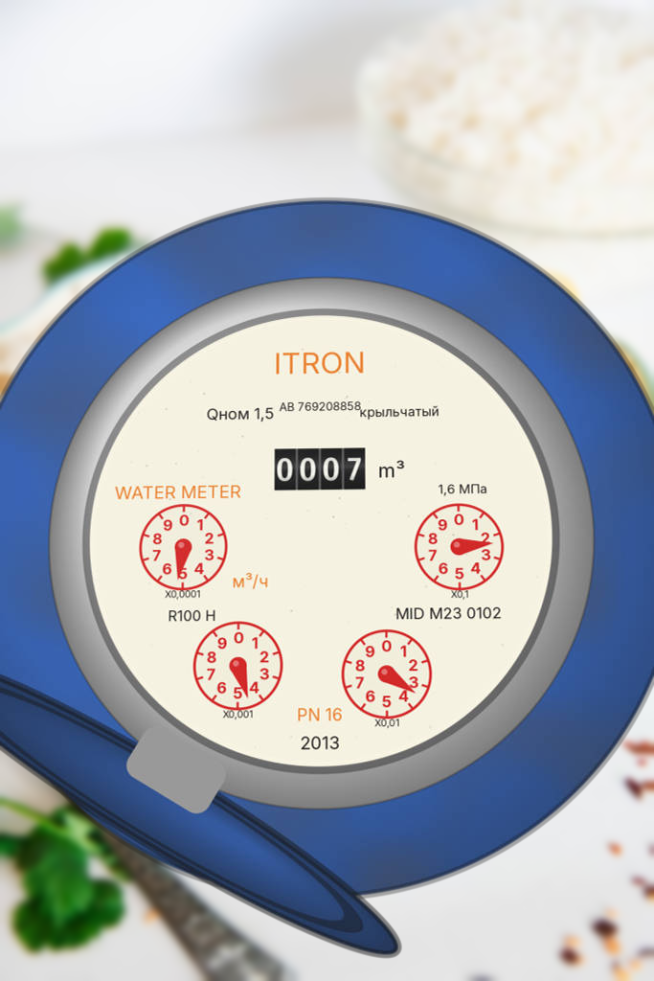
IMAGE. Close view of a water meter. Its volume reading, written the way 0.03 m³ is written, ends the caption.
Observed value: 7.2345 m³
